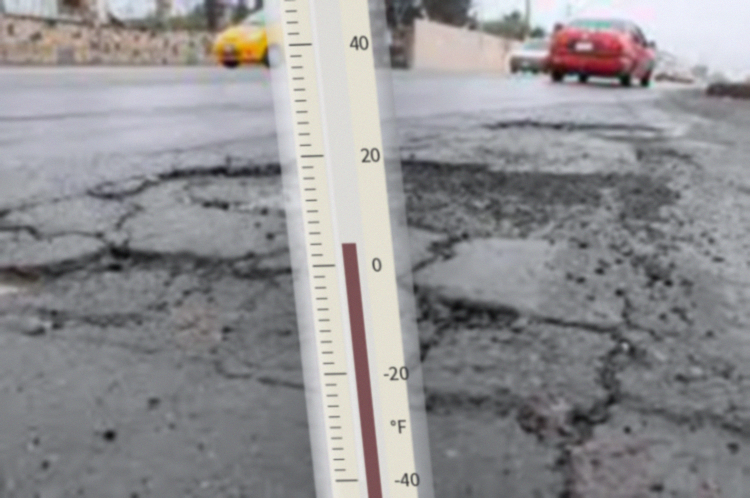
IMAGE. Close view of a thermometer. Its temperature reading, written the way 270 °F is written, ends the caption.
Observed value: 4 °F
